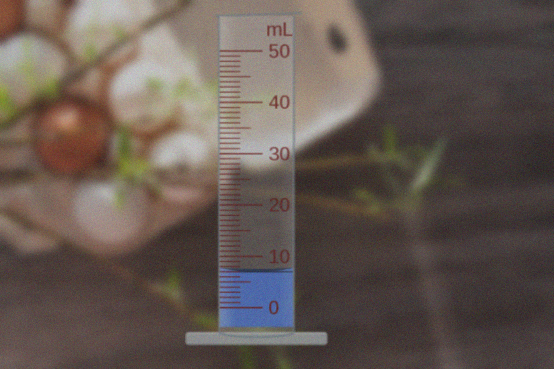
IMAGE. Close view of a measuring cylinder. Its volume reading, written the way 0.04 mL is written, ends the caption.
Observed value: 7 mL
